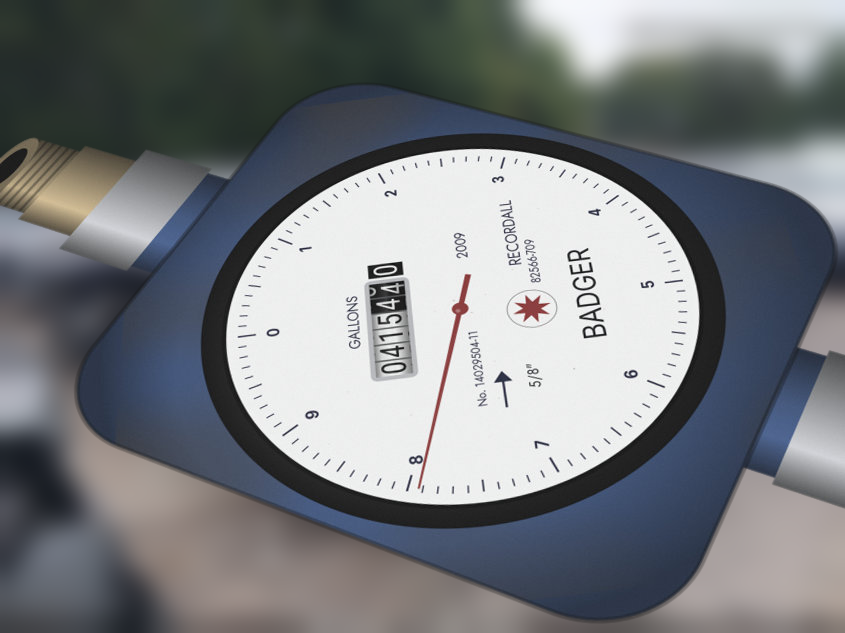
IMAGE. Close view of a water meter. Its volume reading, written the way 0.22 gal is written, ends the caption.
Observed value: 415437.9 gal
